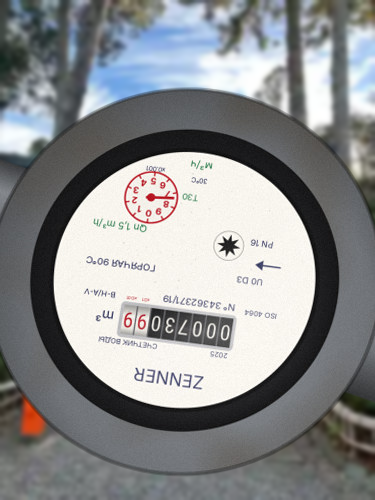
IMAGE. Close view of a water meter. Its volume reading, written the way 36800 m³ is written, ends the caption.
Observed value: 730.997 m³
